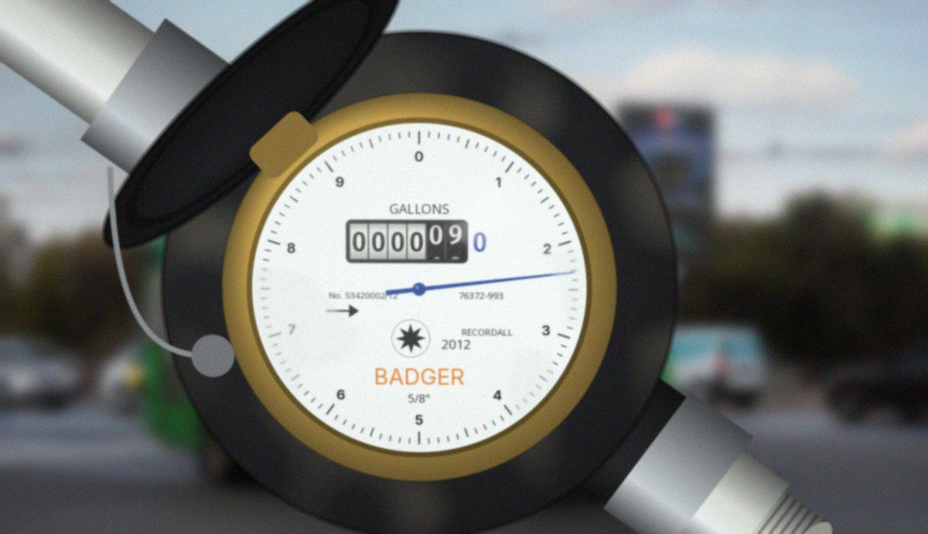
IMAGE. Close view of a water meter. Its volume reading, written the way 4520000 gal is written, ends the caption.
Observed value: 92.3 gal
